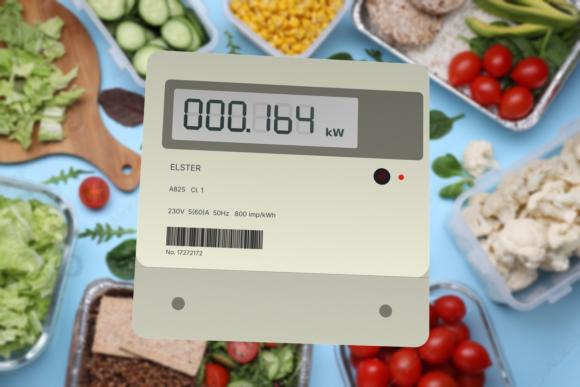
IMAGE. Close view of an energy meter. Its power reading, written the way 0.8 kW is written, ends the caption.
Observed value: 0.164 kW
